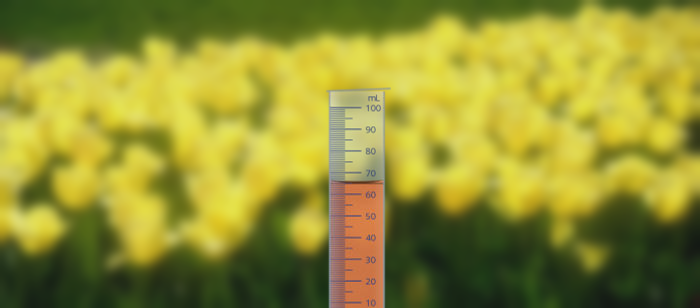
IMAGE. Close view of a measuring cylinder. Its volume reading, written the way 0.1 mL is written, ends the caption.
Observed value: 65 mL
